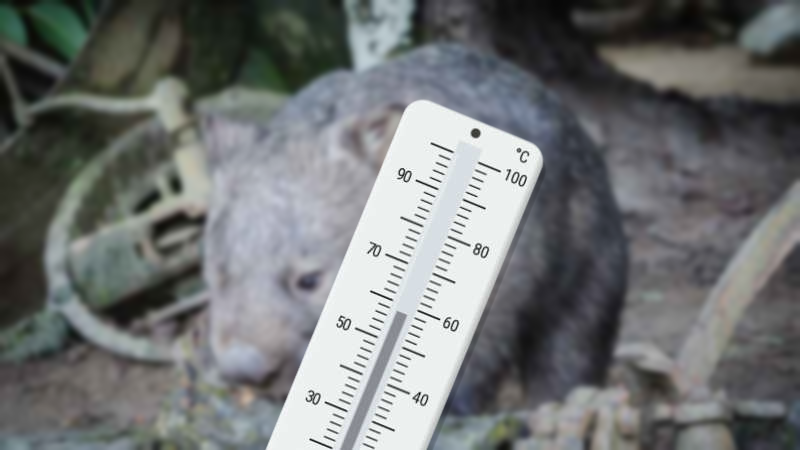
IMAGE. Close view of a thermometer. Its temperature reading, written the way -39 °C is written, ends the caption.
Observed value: 58 °C
